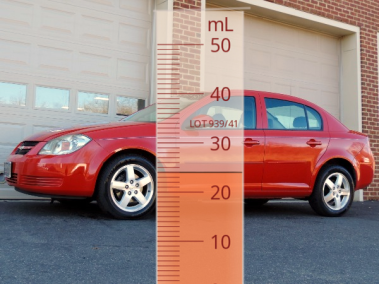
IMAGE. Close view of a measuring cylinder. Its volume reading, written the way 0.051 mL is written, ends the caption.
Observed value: 24 mL
